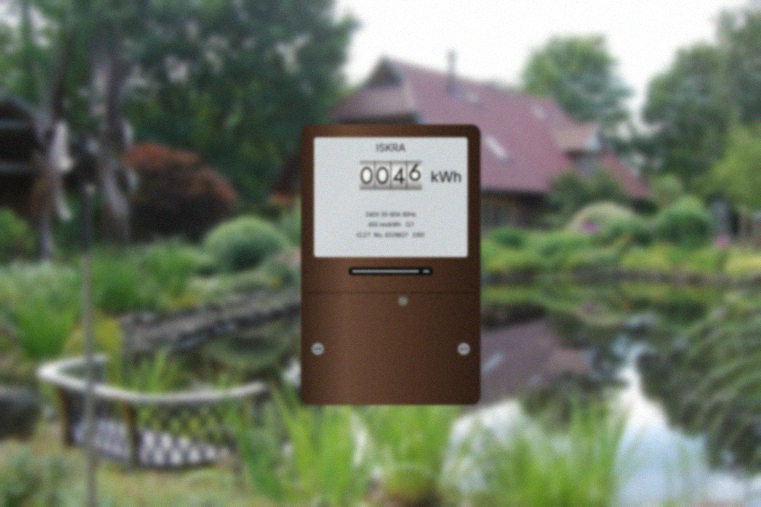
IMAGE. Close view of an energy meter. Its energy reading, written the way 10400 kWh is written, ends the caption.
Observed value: 46 kWh
